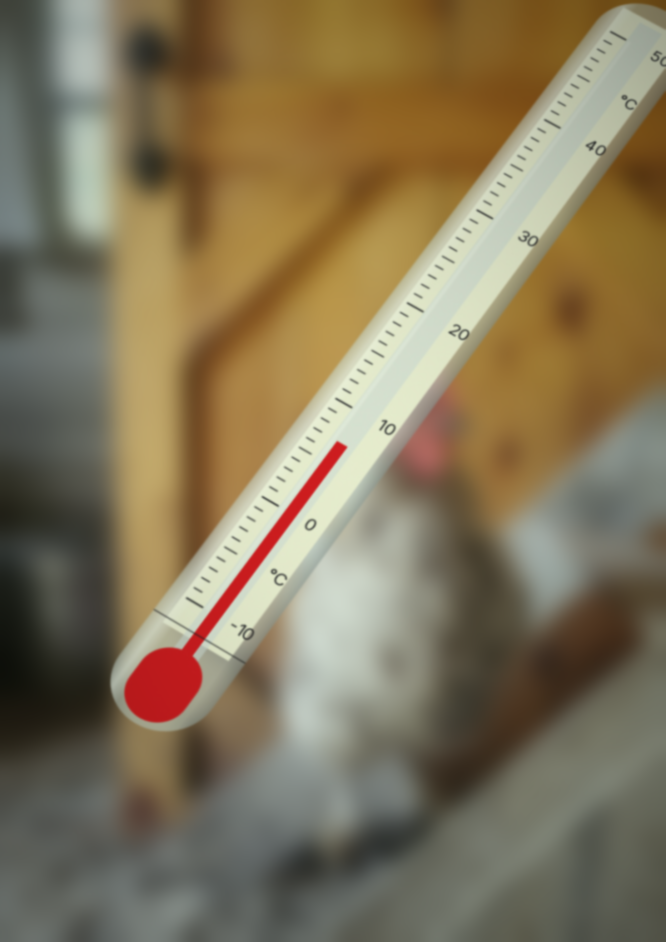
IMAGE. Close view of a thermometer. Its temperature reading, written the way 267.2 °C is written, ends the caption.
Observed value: 7 °C
